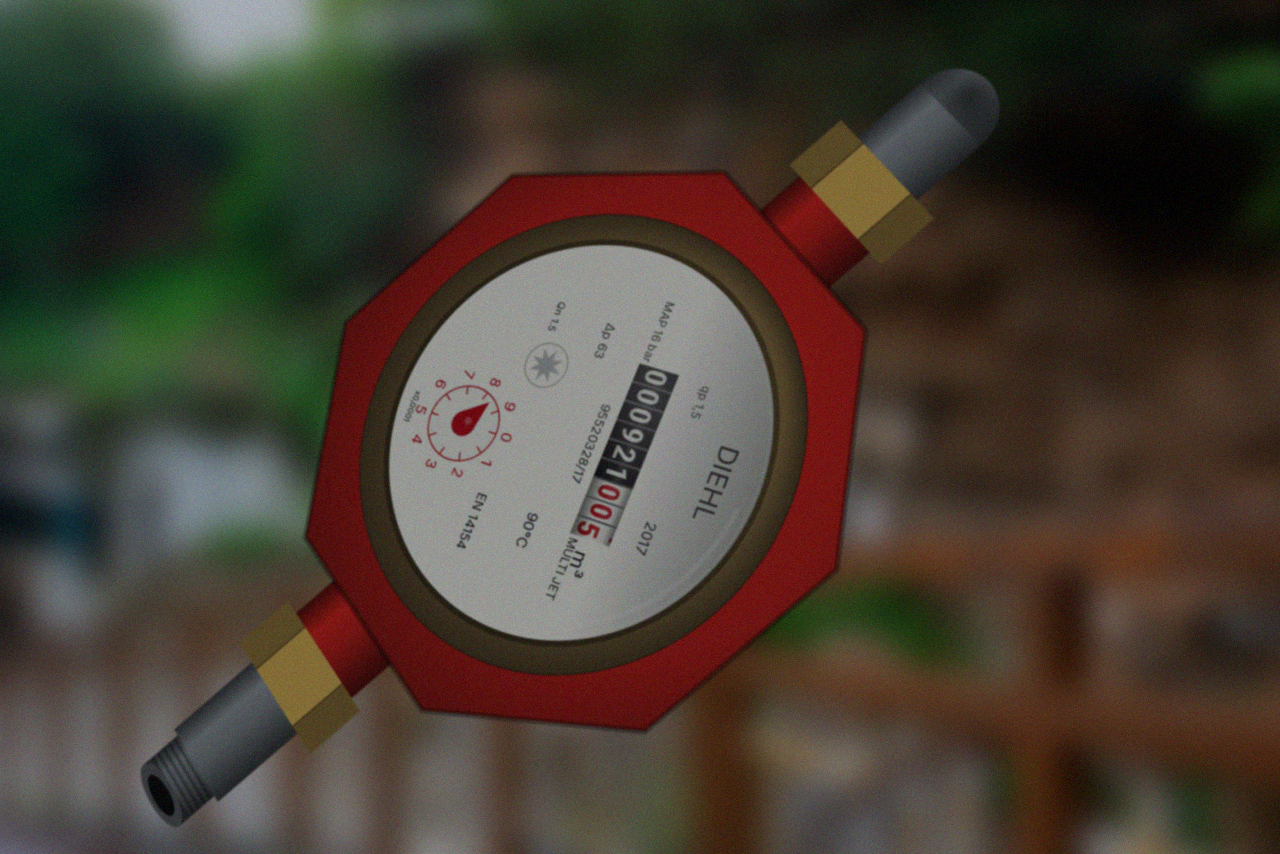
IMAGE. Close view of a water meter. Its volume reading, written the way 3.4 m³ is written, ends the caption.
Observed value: 921.0048 m³
